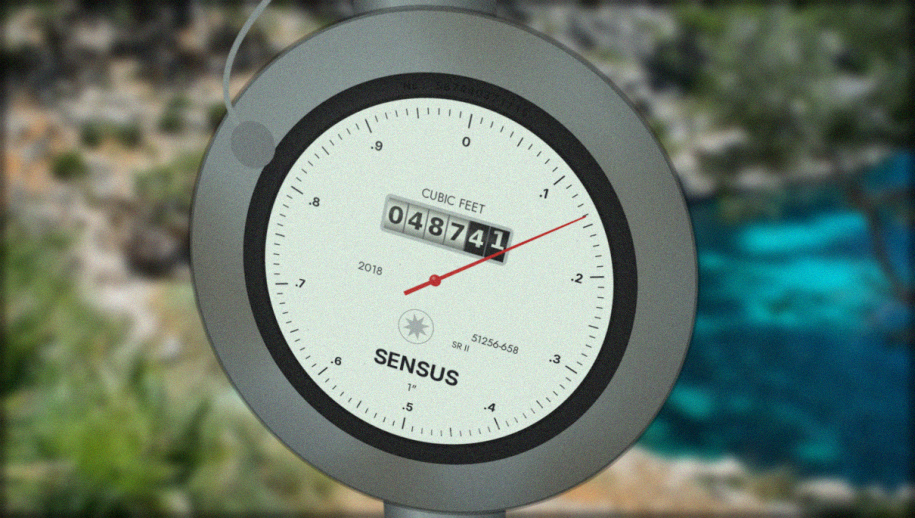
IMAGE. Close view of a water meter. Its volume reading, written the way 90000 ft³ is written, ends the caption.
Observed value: 48741.14 ft³
